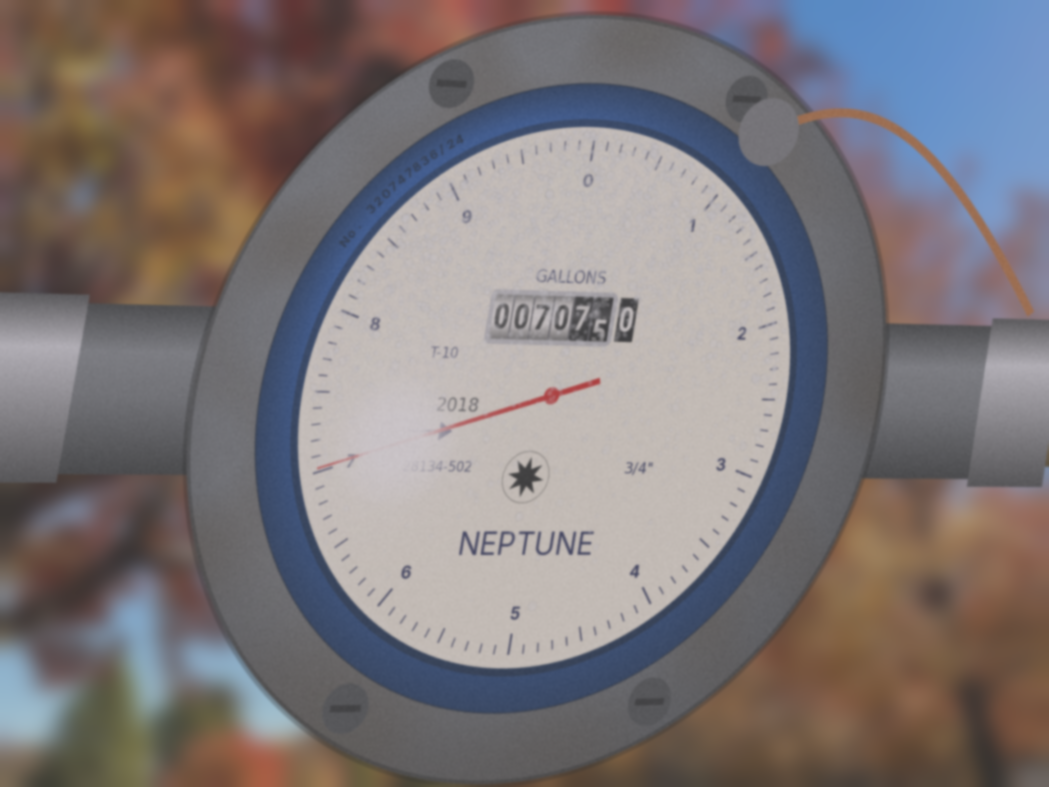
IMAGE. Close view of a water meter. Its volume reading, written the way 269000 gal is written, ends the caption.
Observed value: 70747.0 gal
